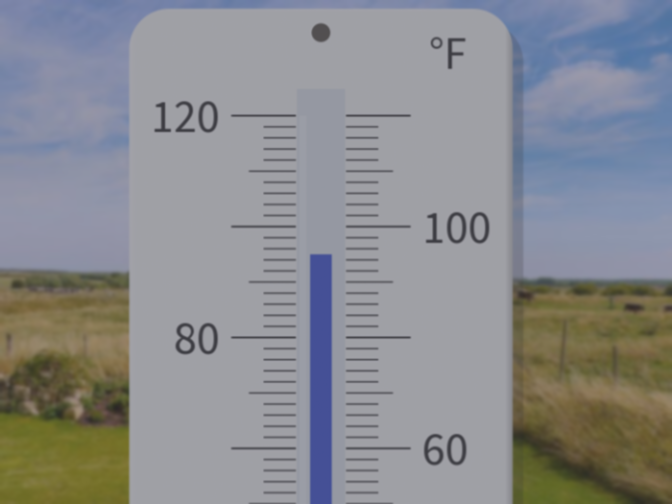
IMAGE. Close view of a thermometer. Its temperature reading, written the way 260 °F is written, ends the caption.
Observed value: 95 °F
